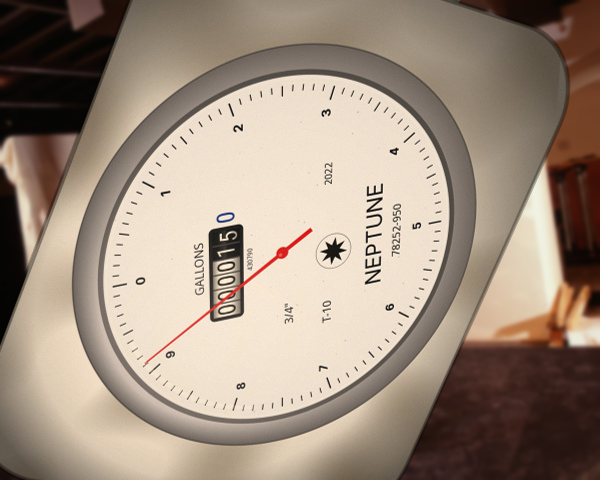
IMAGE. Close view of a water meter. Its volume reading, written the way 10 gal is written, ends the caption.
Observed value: 149.1 gal
